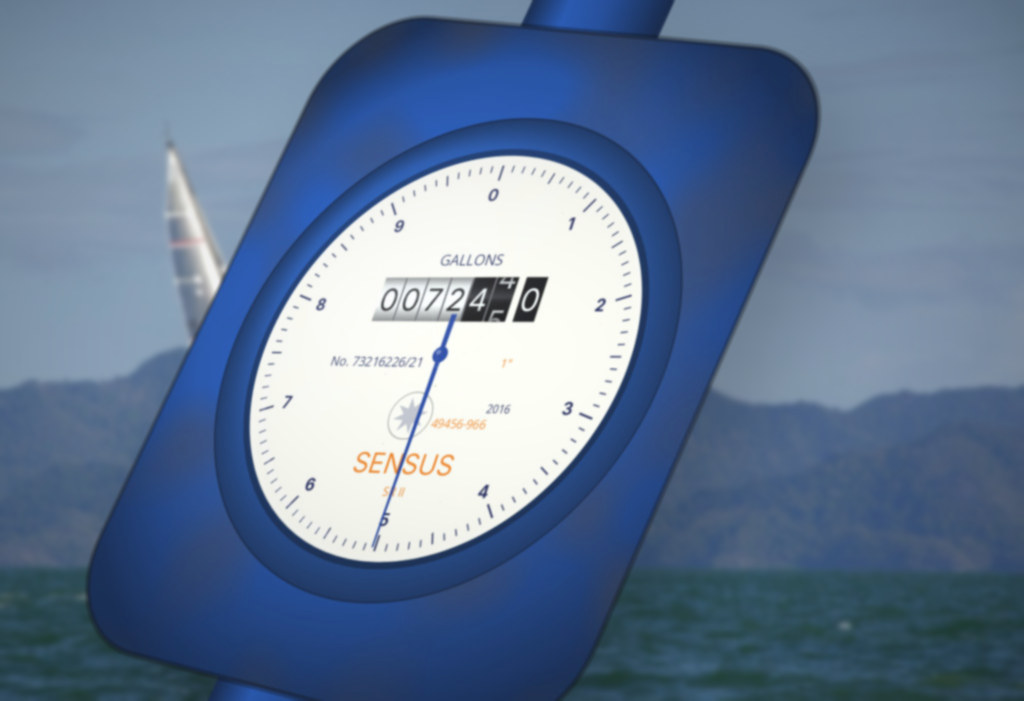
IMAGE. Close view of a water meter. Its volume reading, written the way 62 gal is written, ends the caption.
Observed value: 72445.0 gal
